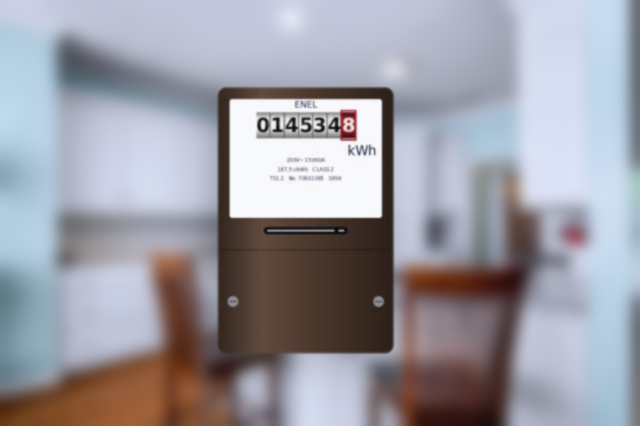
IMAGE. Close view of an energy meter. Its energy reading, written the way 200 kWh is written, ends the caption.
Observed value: 14534.8 kWh
